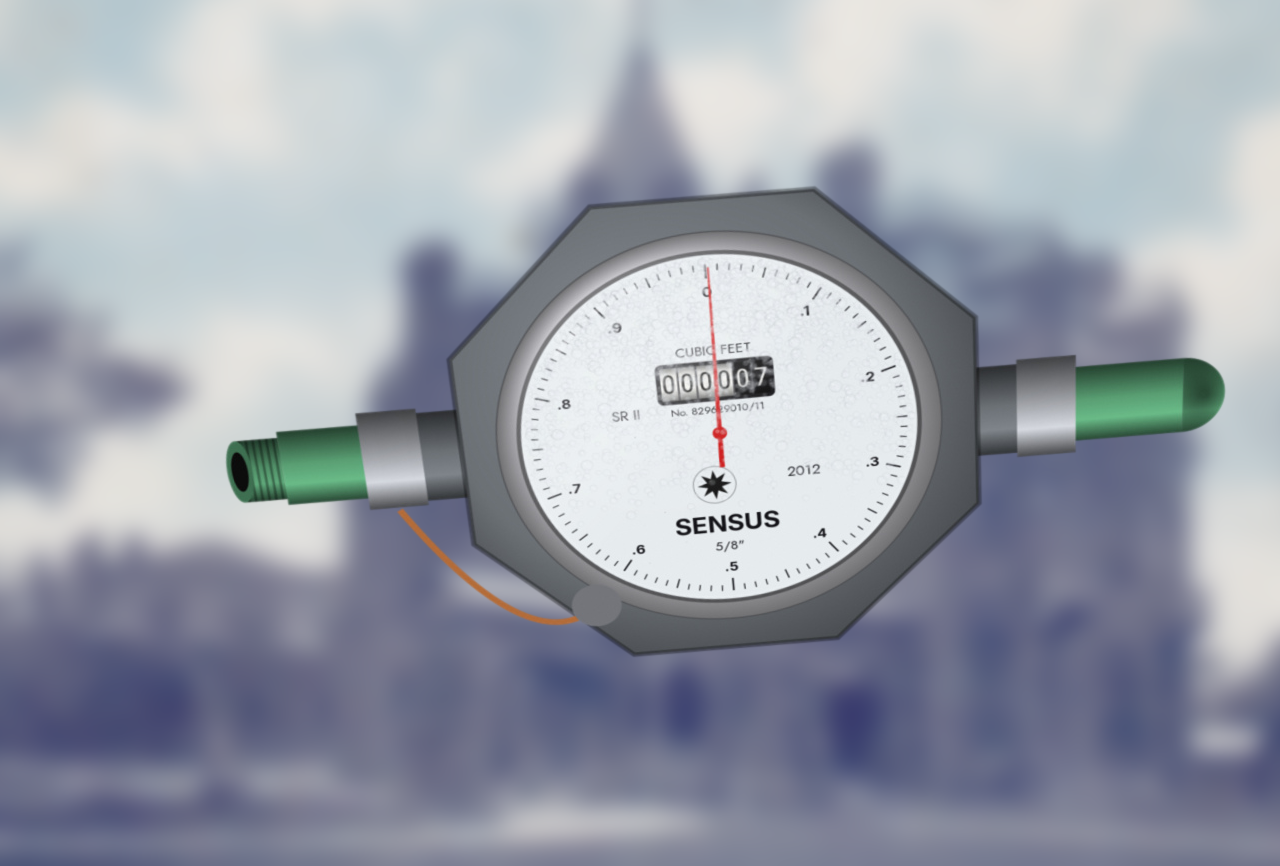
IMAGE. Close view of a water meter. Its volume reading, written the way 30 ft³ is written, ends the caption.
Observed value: 7.00 ft³
